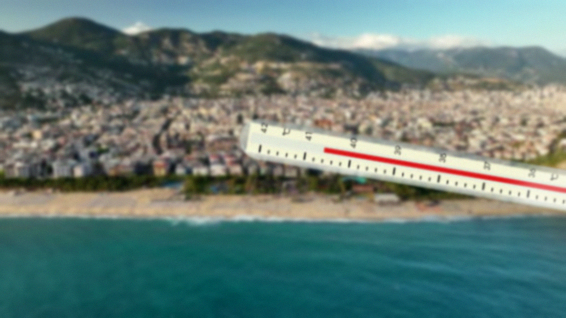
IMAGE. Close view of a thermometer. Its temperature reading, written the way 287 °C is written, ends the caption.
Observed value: 40.6 °C
